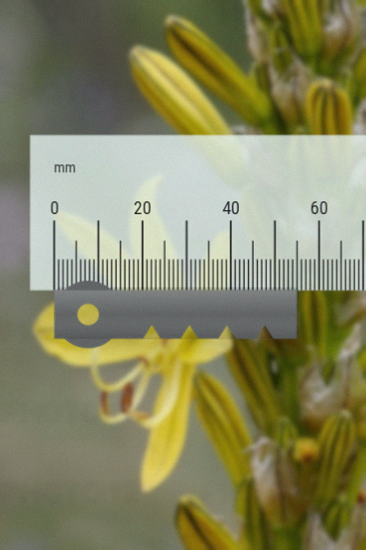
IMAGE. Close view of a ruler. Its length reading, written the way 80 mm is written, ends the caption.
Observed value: 55 mm
